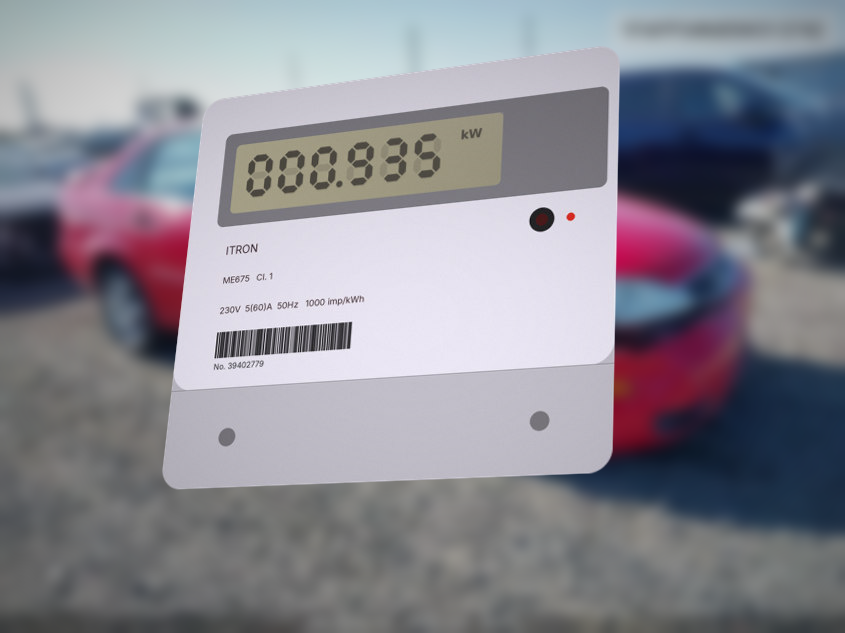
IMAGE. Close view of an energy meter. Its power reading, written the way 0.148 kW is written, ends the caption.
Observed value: 0.935 kW
